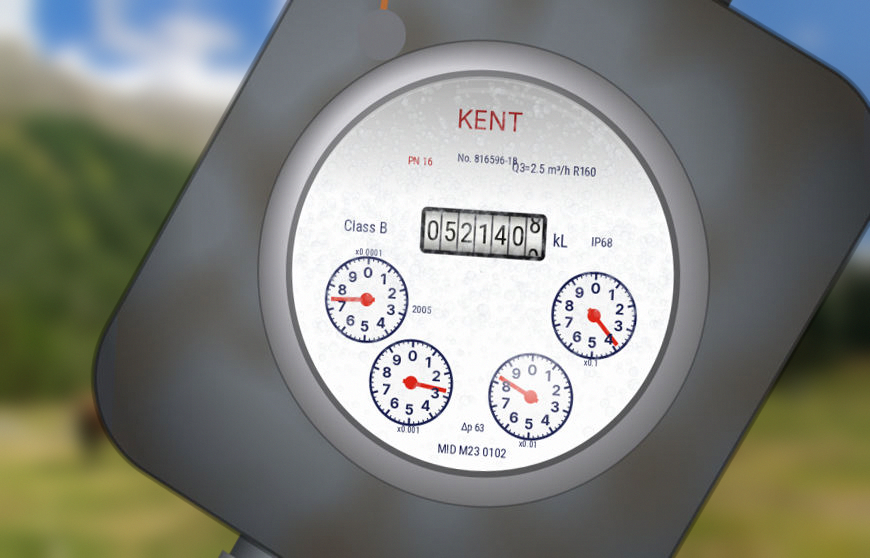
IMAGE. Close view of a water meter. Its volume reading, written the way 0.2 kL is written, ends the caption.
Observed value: 521408.3827 kL
